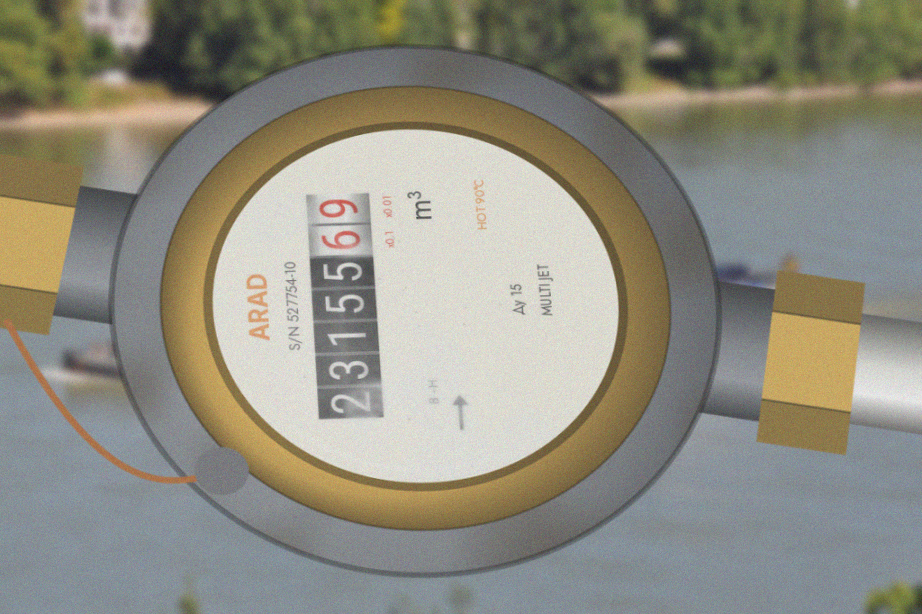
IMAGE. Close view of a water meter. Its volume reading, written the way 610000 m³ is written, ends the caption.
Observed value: 23155.69 m³
